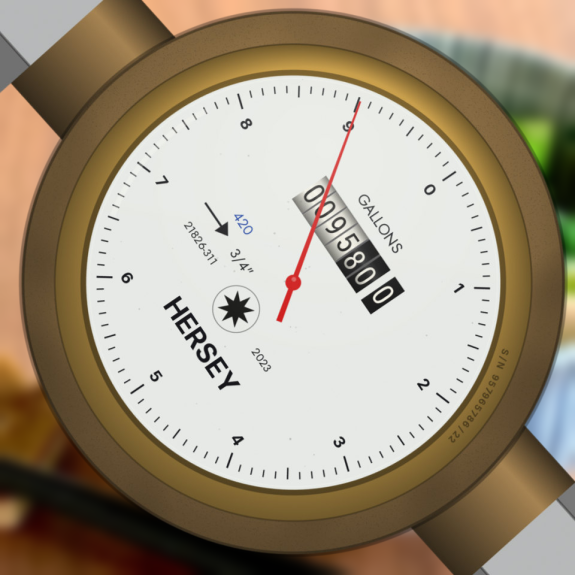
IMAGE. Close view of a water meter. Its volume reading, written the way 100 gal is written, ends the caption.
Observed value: 95799.0 gal
